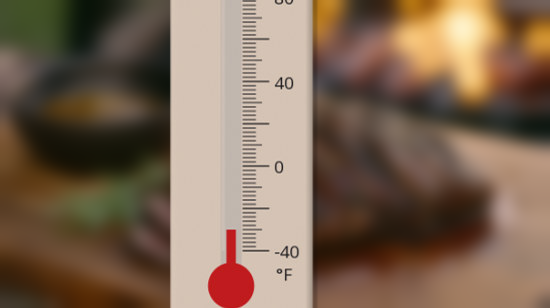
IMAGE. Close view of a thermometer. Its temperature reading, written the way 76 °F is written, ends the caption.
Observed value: -30 °F
